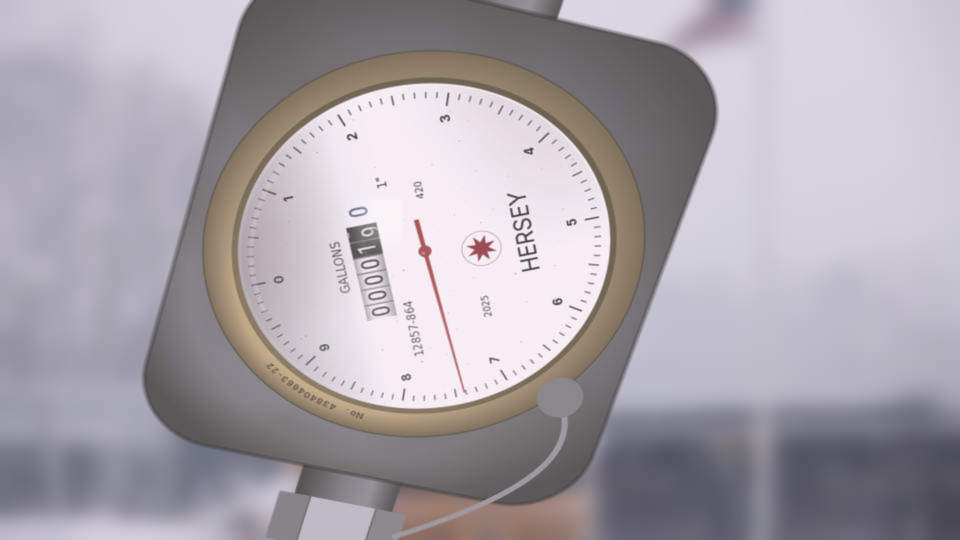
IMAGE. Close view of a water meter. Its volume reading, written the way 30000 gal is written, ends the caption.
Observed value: 187.4 gal
